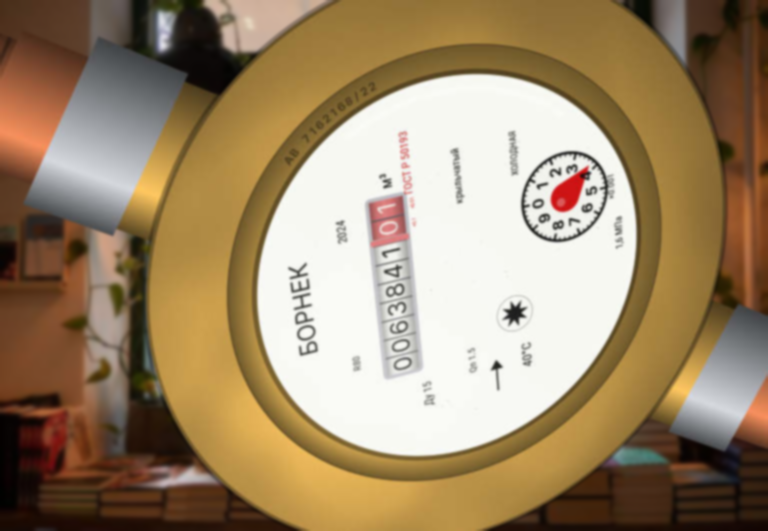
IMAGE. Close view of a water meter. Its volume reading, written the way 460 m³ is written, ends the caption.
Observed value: 63841.013 m³
